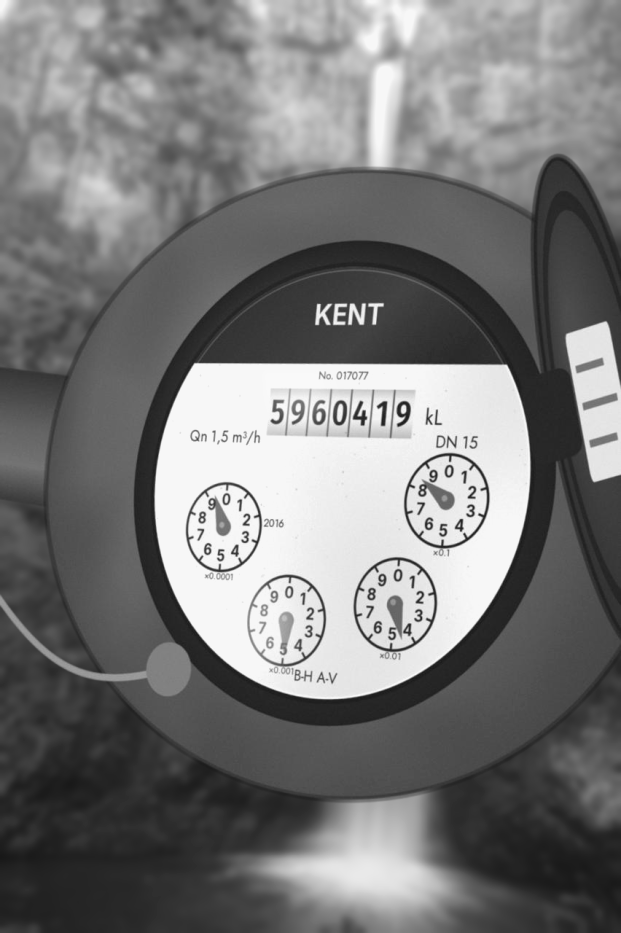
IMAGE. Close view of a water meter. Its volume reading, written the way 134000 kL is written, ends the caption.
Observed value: 5960419.8449 kL
